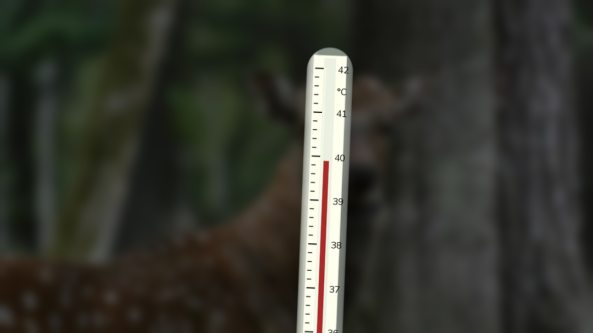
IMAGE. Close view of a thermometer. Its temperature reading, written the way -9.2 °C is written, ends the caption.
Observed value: 39.9 °C
